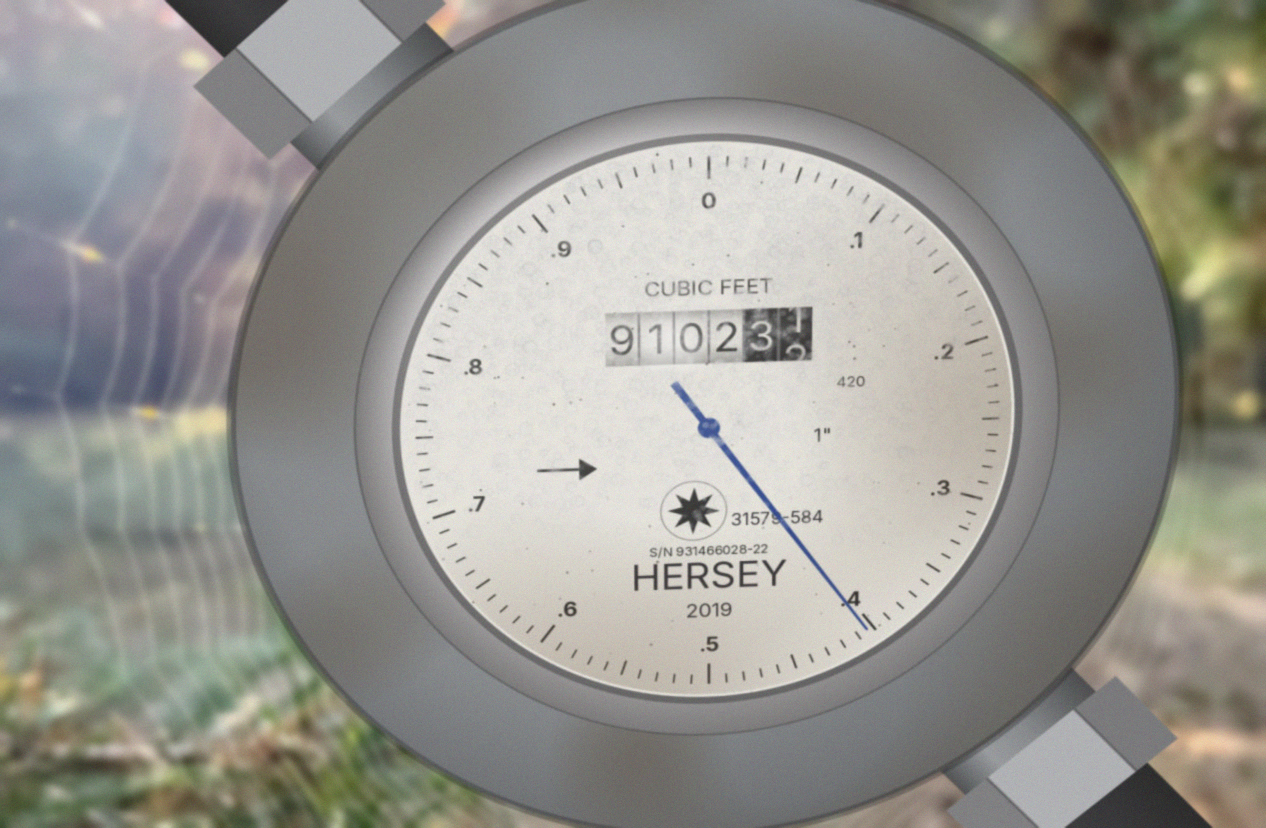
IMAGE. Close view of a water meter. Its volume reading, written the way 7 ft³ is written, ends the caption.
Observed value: 910231.40 ft³
